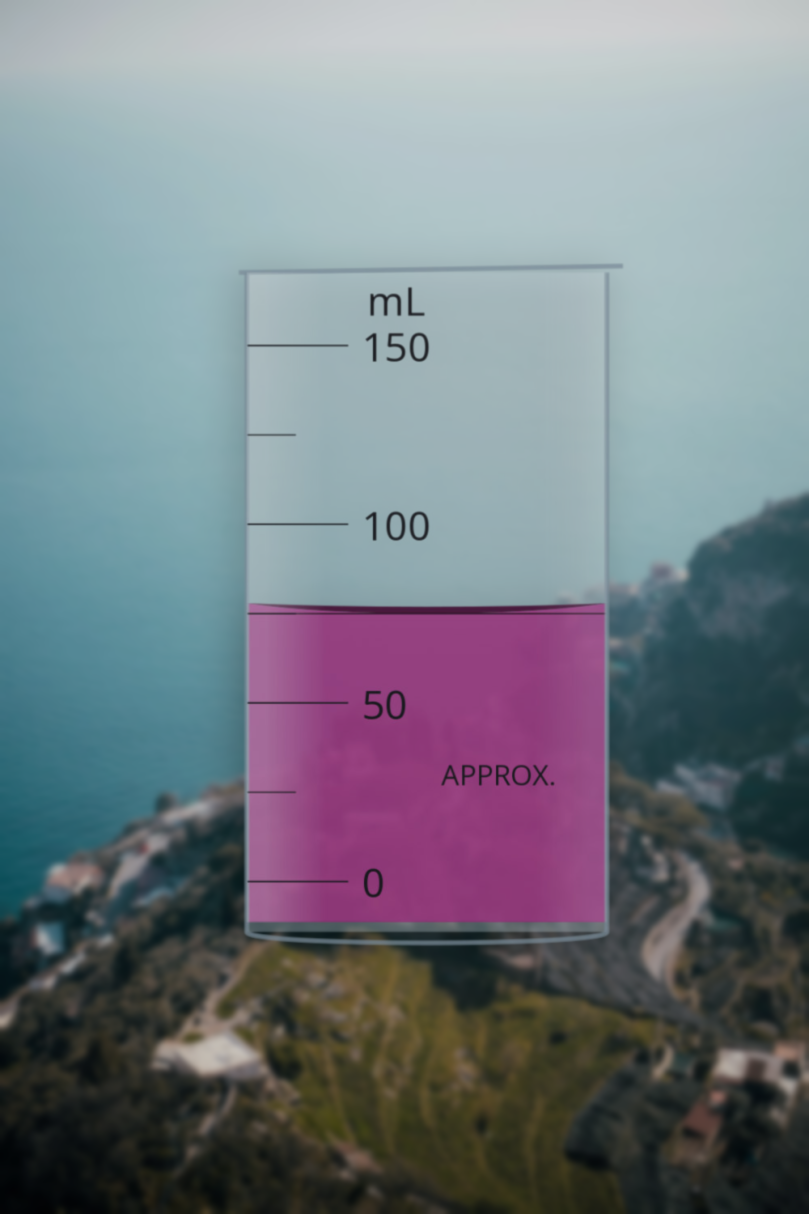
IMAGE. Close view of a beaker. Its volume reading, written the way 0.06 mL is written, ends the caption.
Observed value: 75 mL
